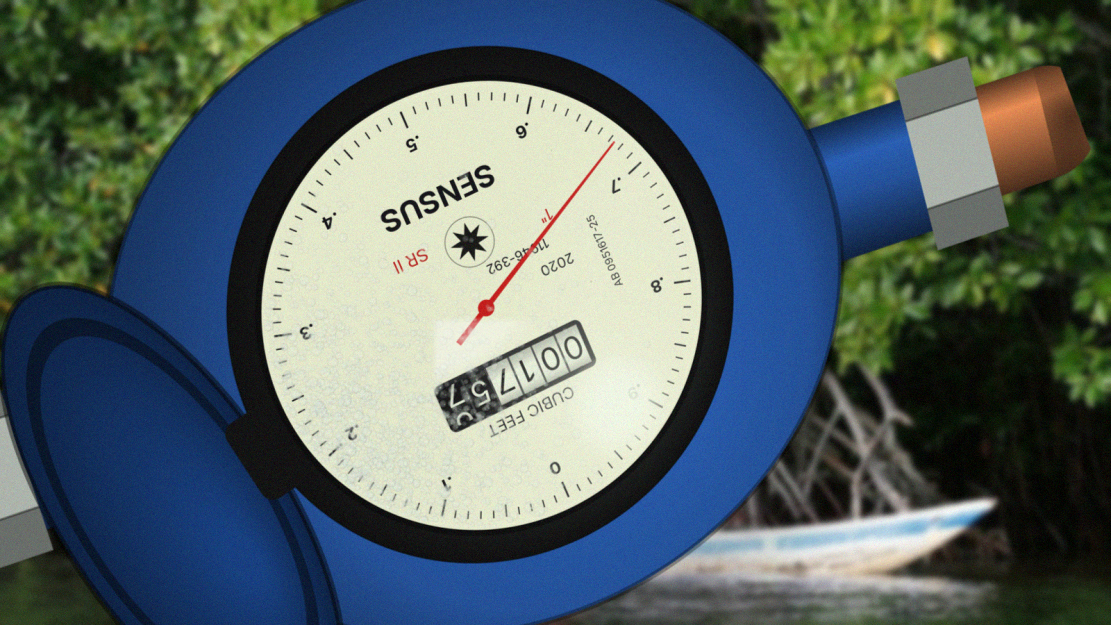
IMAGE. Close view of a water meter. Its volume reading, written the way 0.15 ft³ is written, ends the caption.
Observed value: 1756.67 ft³
